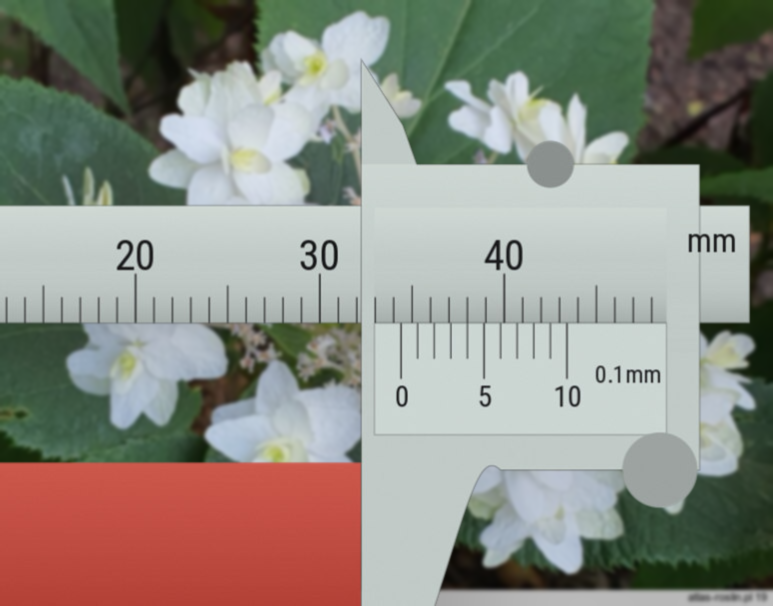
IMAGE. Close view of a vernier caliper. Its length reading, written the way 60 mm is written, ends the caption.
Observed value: 34.4 mm
